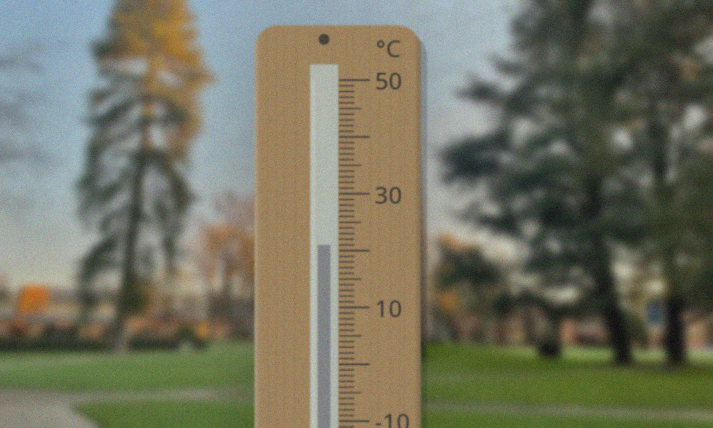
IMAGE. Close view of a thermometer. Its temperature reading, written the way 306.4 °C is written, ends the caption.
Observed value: 21 °C
